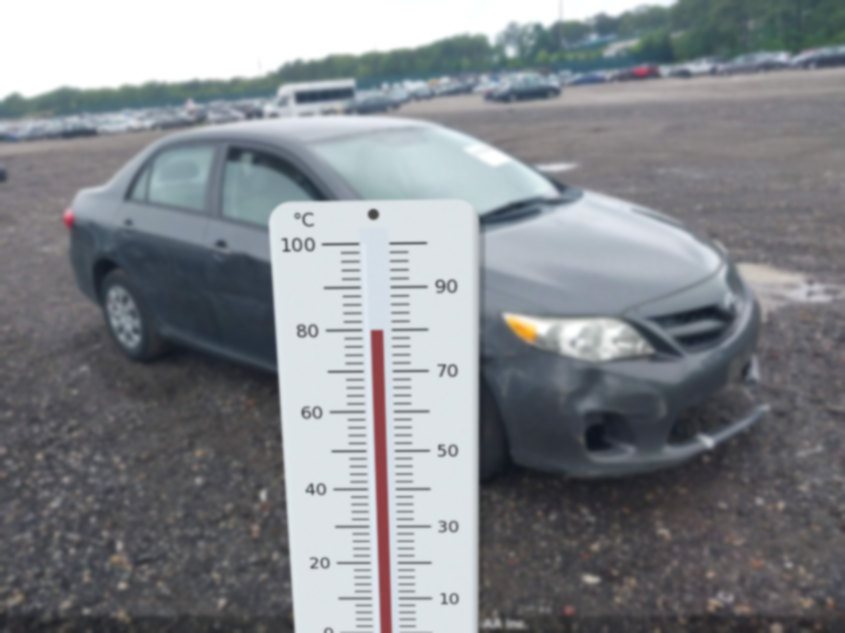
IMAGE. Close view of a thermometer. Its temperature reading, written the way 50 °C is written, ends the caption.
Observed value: 80 °C
